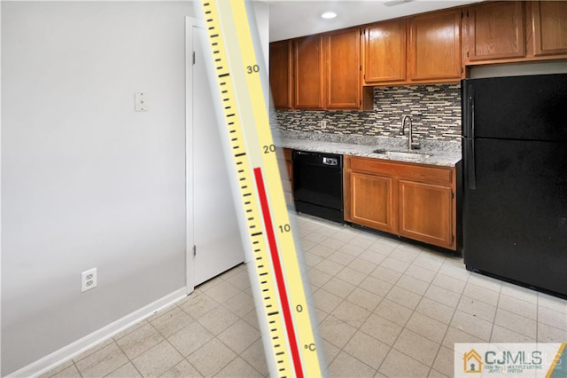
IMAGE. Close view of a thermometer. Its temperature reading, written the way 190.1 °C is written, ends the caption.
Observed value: 18 °C
